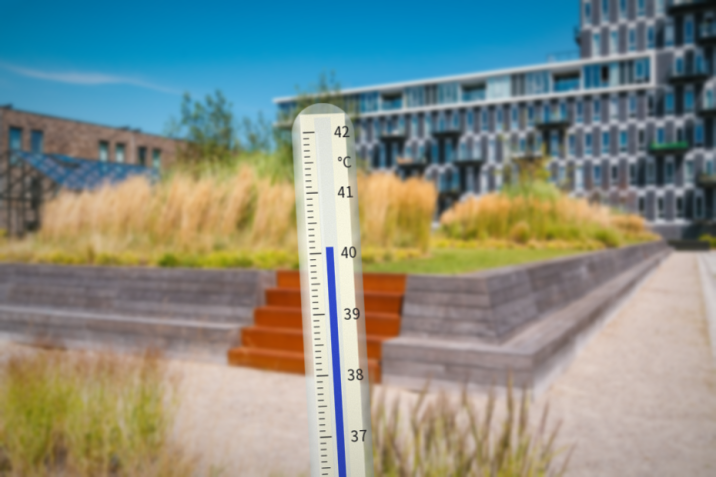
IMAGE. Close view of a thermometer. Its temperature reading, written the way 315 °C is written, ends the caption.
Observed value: 40.1 °C
